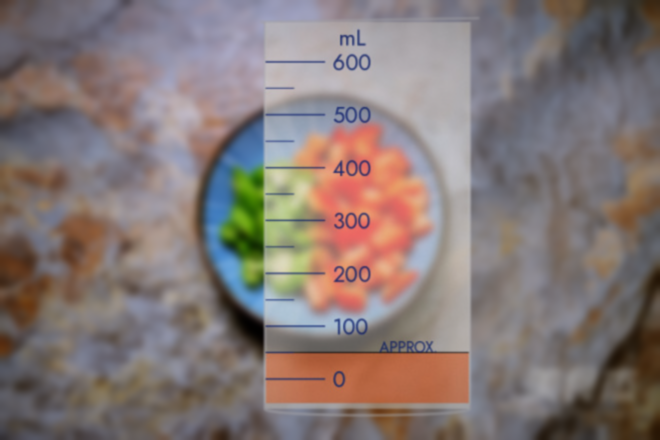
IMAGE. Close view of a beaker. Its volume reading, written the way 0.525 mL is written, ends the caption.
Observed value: 50 mL
